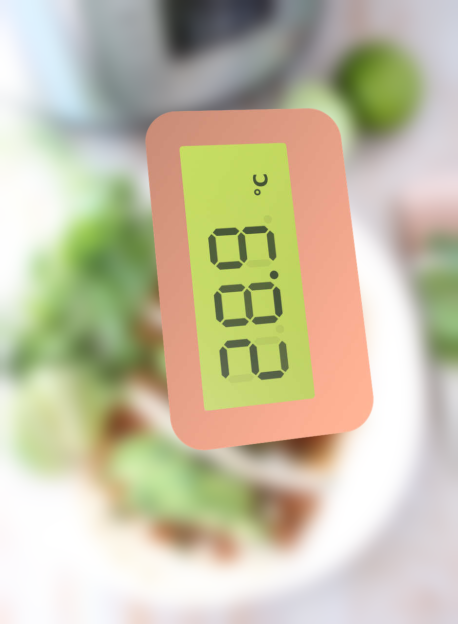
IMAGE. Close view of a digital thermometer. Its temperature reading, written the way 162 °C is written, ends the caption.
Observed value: 28.9 °C
